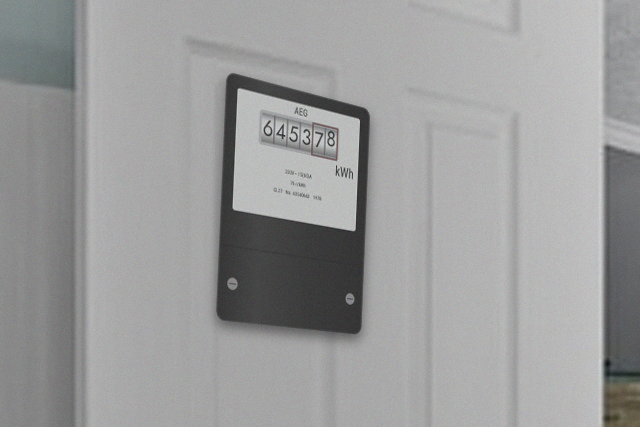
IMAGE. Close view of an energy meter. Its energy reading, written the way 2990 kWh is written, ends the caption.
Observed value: 6453.78 kWh
